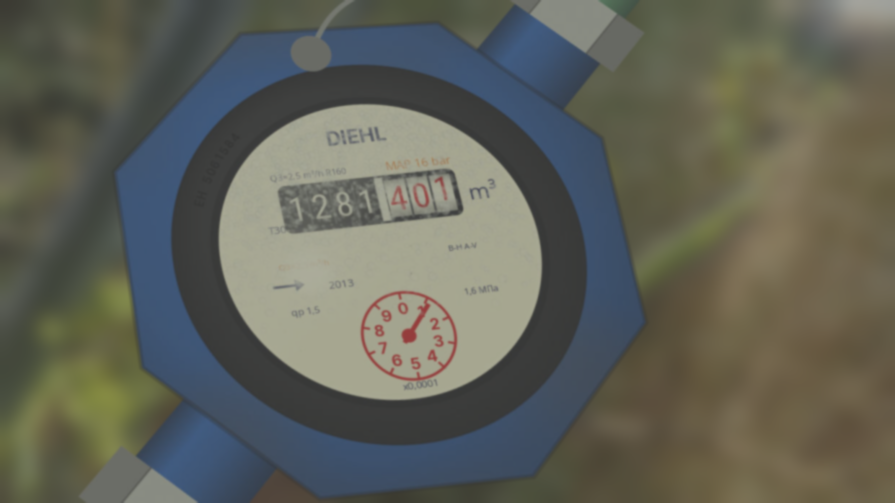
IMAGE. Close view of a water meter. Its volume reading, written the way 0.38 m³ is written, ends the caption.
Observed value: 1281.4011 m³
